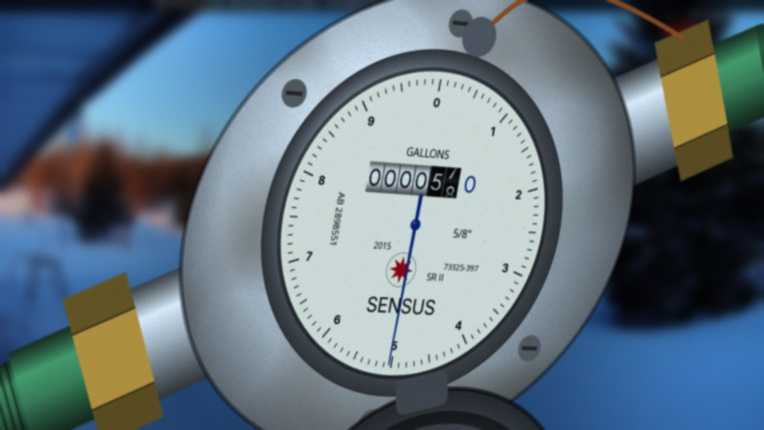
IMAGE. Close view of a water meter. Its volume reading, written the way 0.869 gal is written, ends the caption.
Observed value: 575.0 gal
